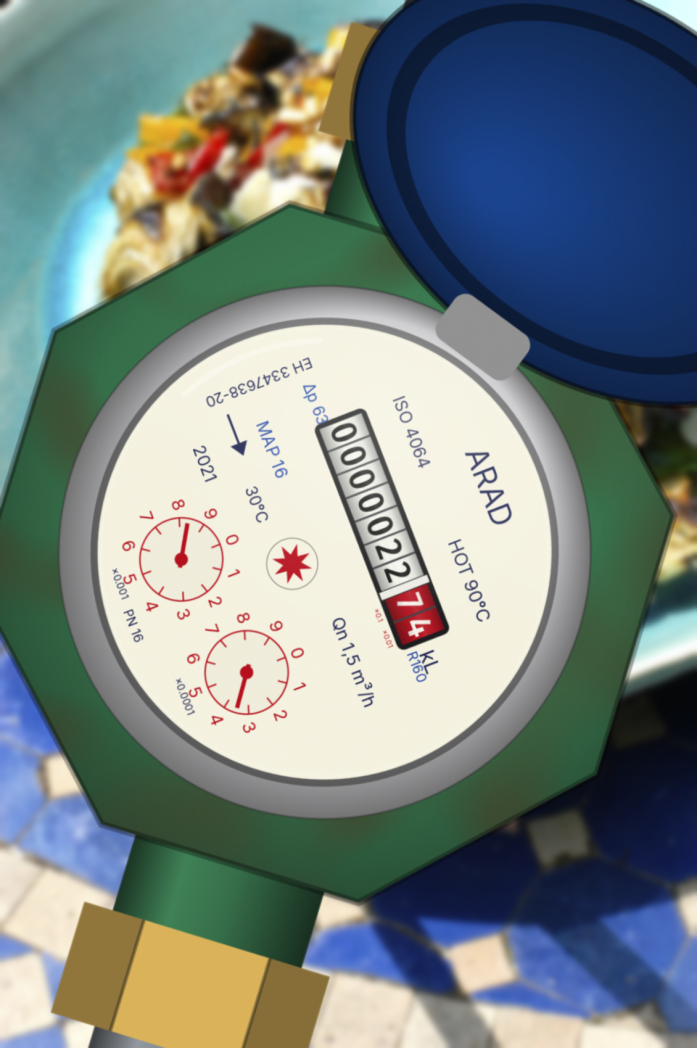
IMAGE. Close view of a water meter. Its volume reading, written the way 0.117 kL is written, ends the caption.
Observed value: 22.7483 kL
